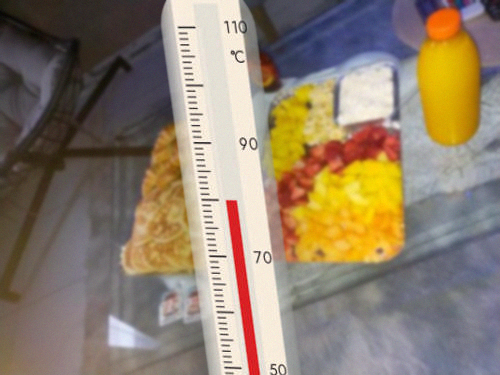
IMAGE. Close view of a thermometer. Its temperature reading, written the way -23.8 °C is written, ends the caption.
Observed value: 80 °C
